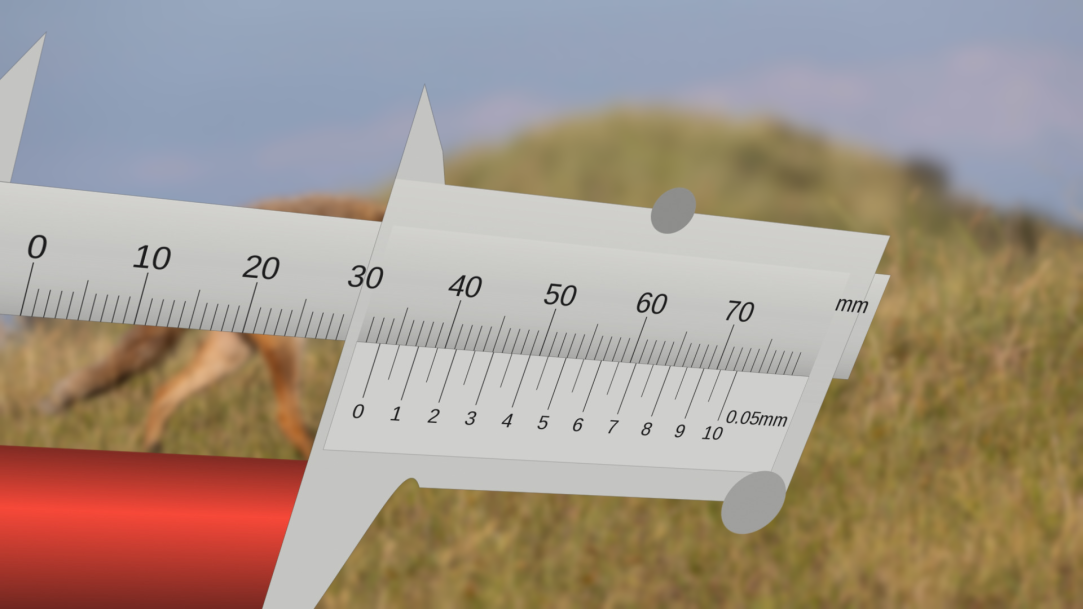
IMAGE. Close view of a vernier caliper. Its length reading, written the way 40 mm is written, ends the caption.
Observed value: 33.4 mm
